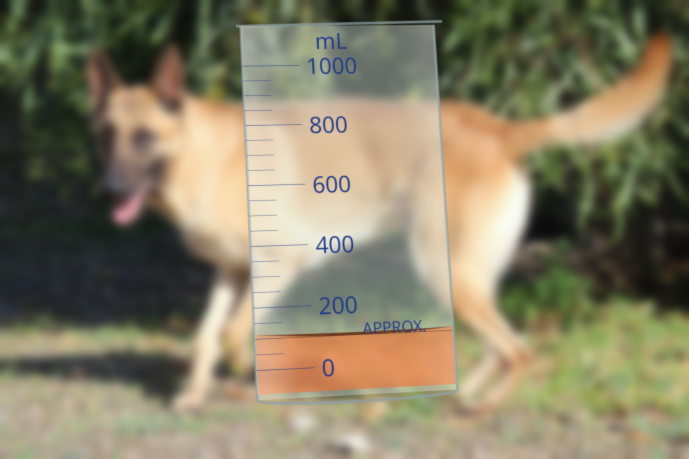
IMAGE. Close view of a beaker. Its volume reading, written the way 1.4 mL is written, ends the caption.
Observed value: 100 mL
